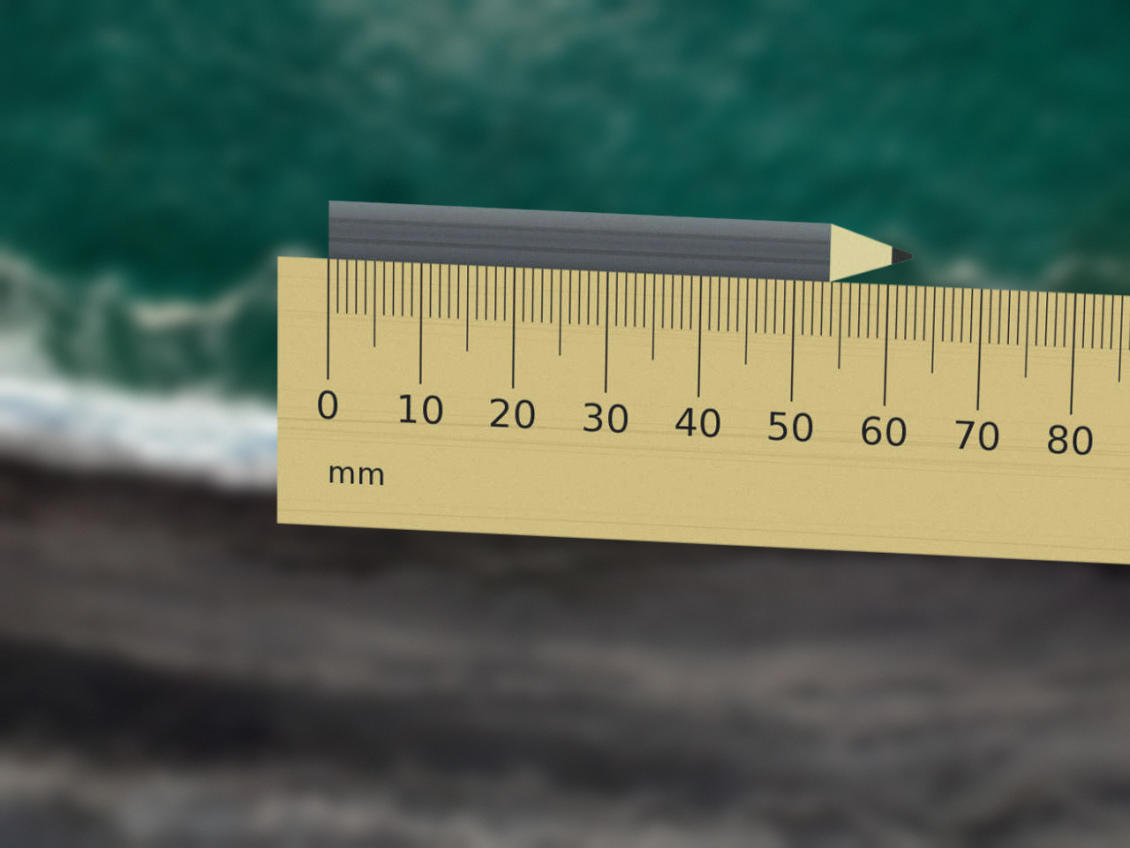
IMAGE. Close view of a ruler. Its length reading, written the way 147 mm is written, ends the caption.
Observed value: 62.5 mm
